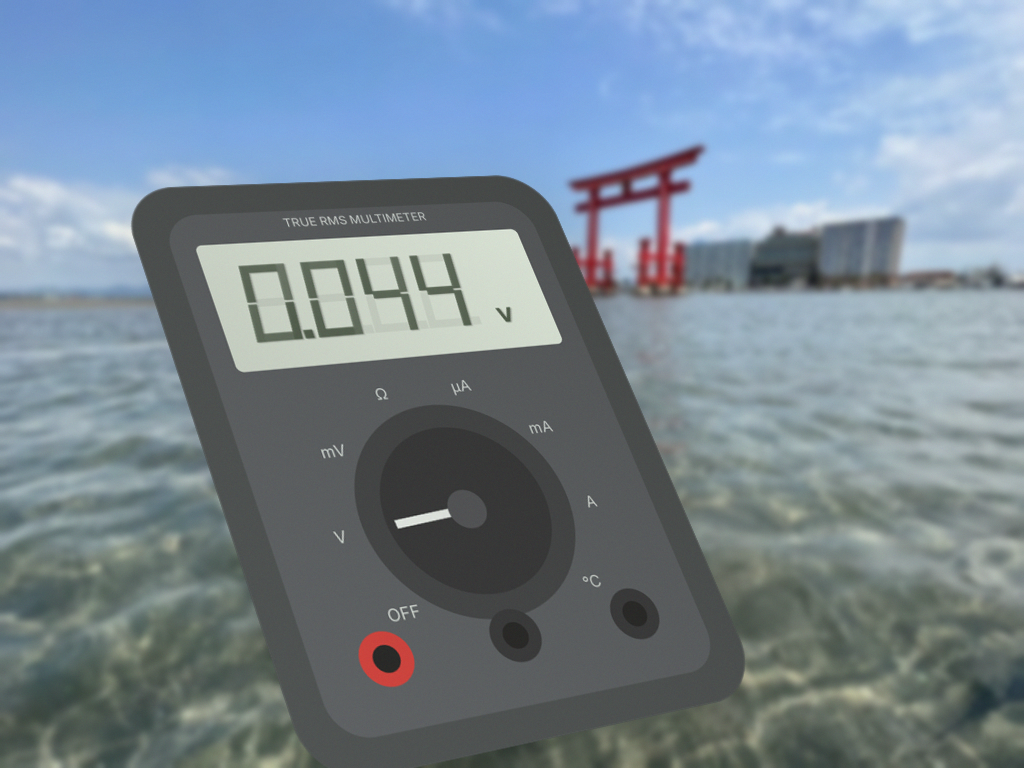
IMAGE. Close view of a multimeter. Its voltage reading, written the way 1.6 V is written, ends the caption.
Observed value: 0.044 V
